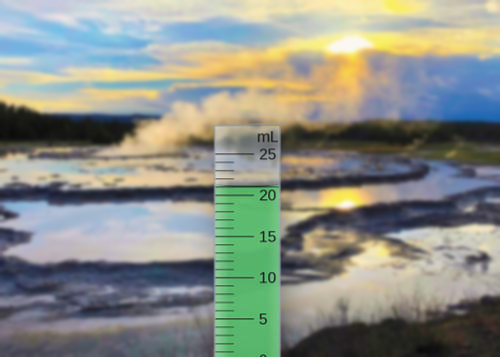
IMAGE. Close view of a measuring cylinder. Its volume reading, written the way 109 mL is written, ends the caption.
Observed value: 21 mL
